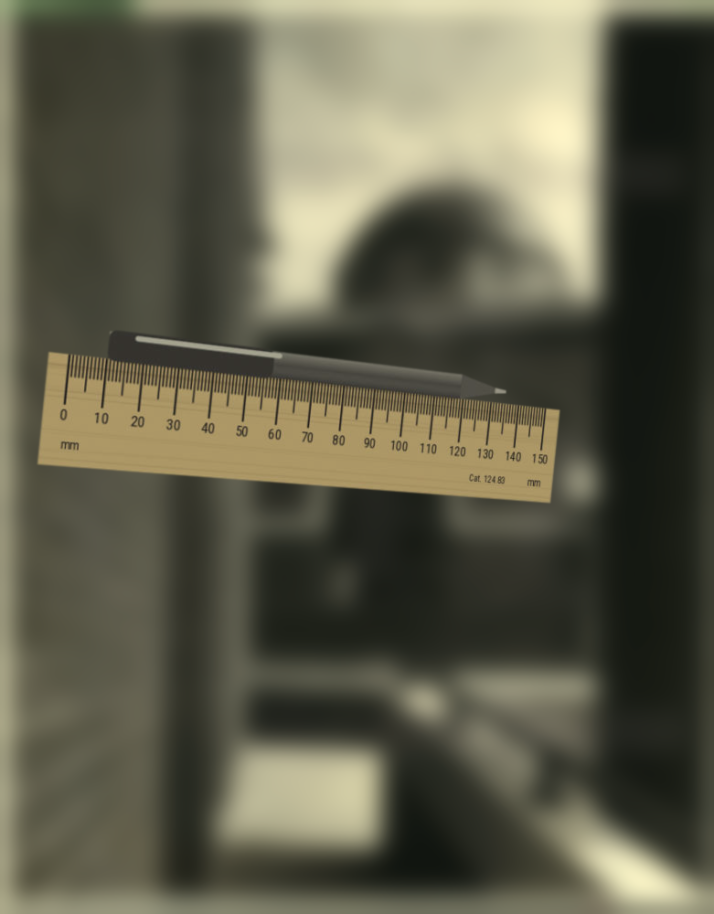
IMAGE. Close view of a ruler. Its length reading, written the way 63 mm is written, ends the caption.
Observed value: 125 mm
